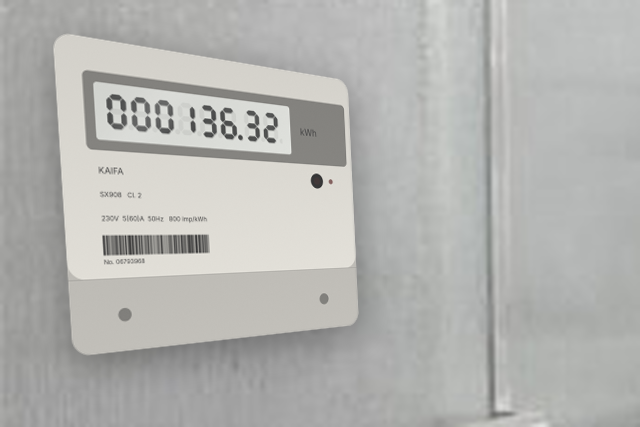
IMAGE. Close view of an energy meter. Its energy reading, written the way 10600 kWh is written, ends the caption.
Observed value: 136.32 kWh
